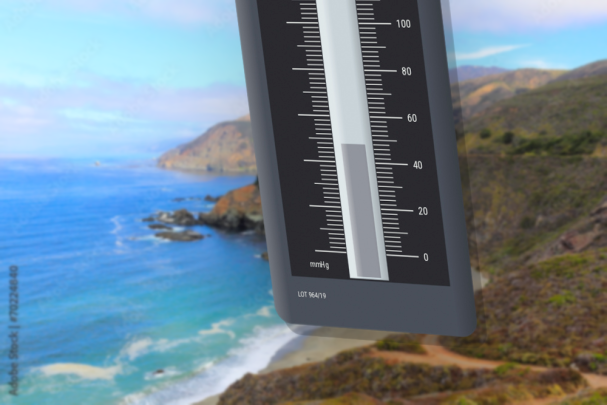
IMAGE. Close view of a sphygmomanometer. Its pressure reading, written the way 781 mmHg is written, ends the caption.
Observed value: 48 mmHg
